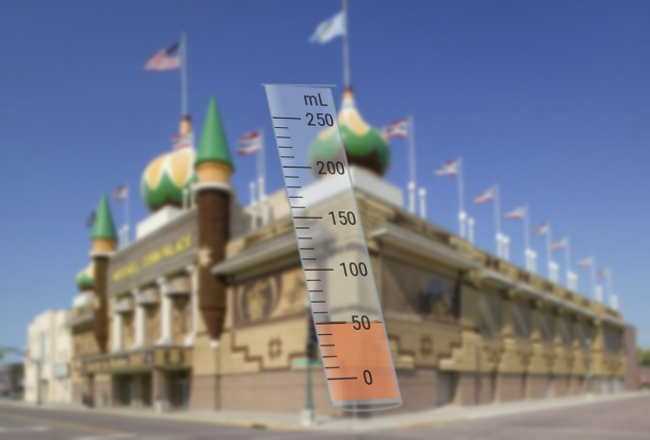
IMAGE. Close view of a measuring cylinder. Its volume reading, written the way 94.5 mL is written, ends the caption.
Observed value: 50 mL
